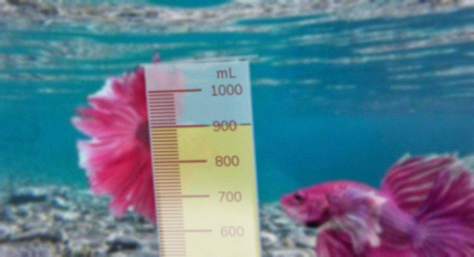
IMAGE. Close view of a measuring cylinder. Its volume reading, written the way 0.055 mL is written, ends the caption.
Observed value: 900 mL
